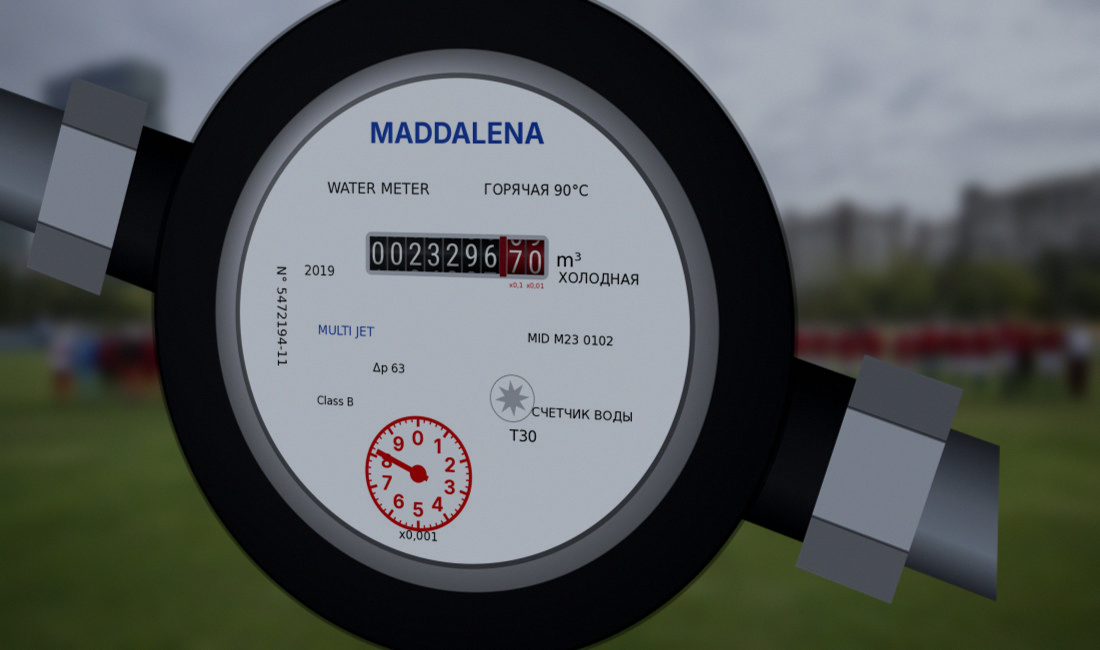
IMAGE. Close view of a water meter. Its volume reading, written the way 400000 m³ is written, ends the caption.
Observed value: 23296.698 m³
